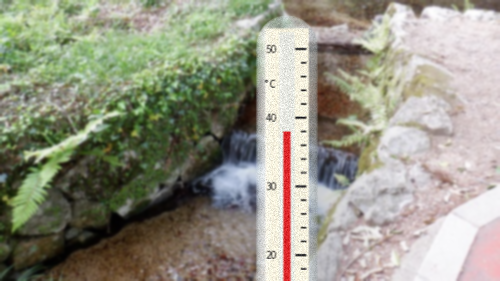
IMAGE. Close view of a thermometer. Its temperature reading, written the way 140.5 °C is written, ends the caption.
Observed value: 38 °C
